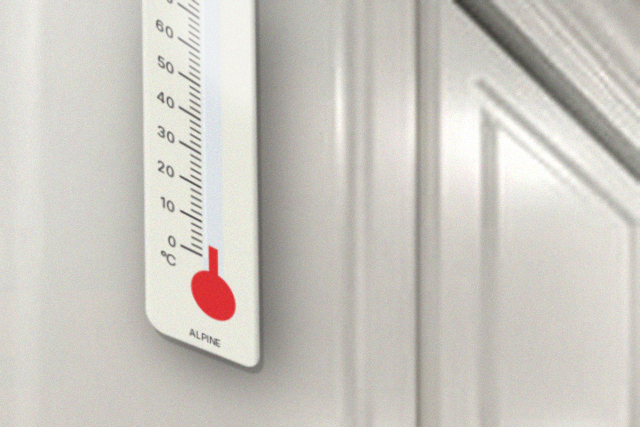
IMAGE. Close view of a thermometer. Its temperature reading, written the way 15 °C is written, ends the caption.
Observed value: 4 °C
